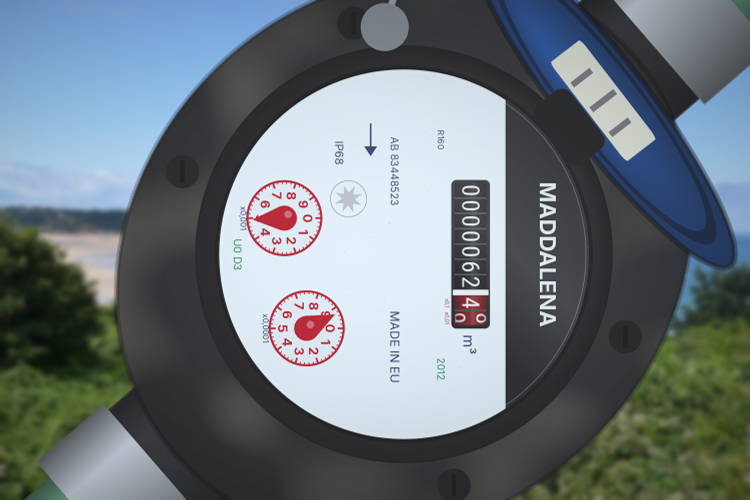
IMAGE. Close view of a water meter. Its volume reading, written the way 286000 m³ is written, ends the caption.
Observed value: 62.4849 m³
